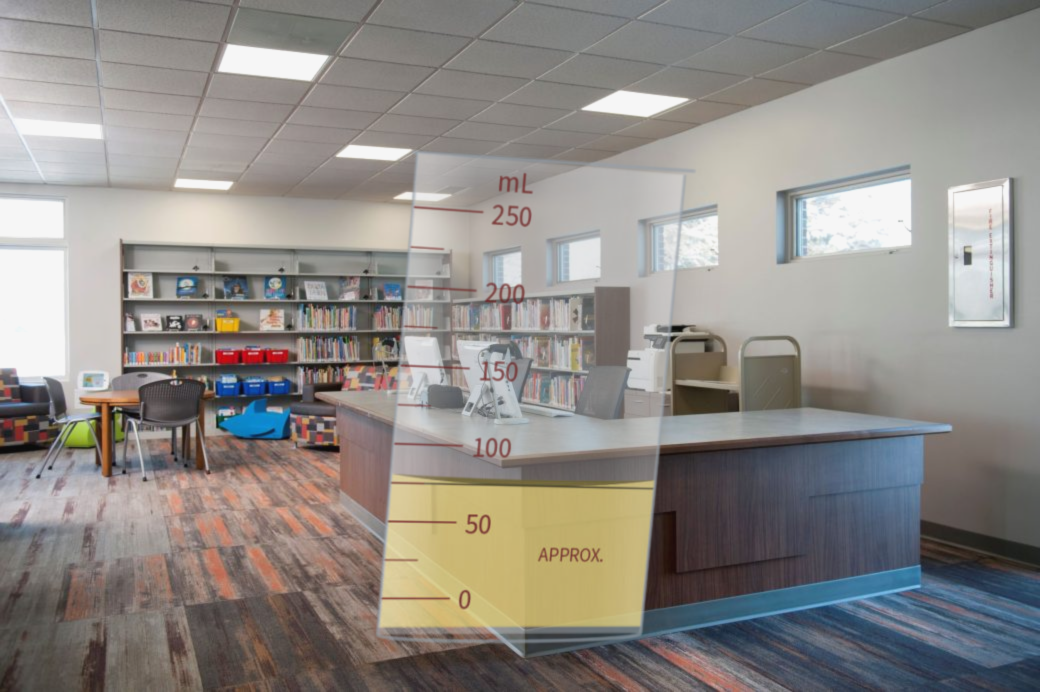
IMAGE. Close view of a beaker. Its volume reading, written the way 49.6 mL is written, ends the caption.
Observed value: 75 mL
